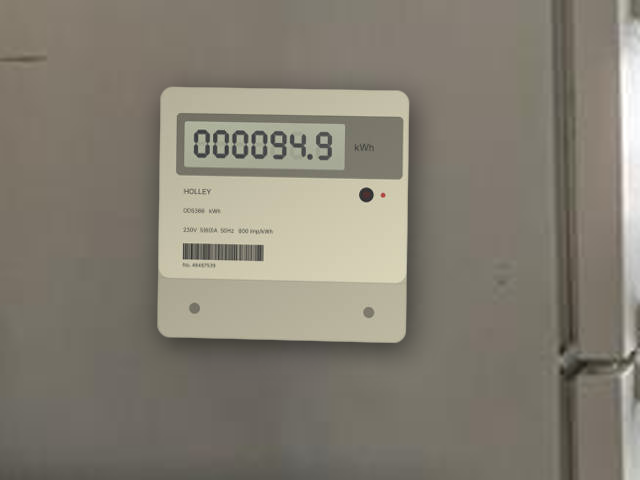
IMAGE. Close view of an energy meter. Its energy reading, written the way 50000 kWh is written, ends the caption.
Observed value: 94.9 kWh
